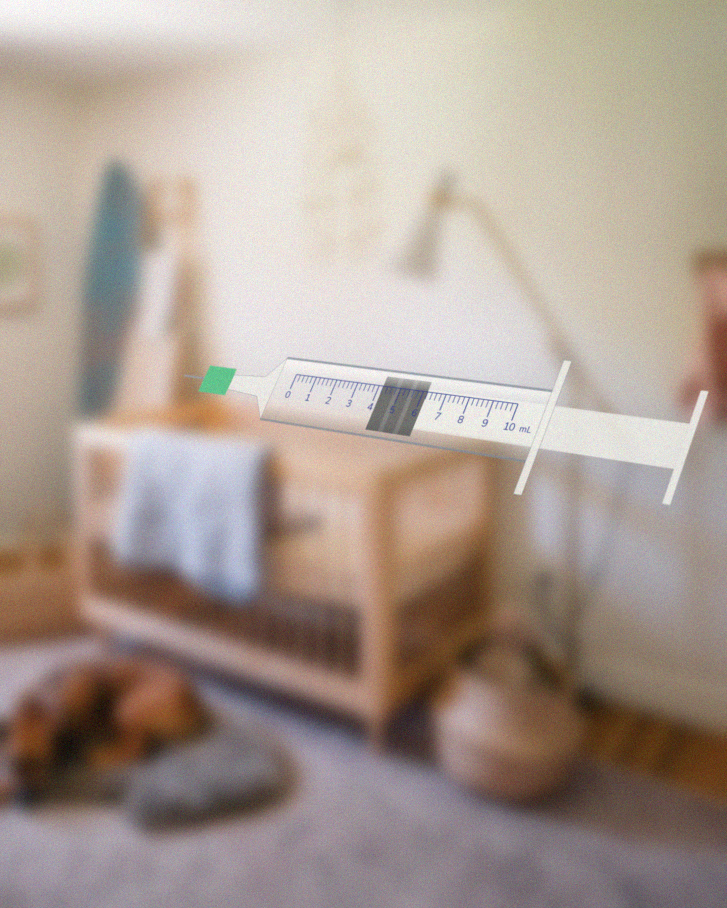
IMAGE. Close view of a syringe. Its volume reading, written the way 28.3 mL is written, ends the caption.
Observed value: 4.2 mL
